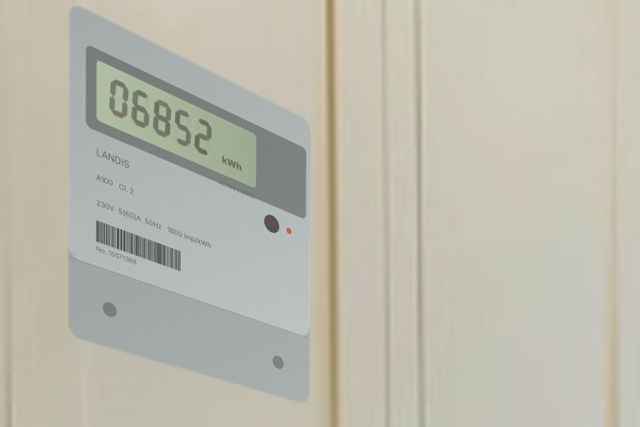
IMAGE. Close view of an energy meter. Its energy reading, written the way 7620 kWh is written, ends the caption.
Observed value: 6852 kWh
